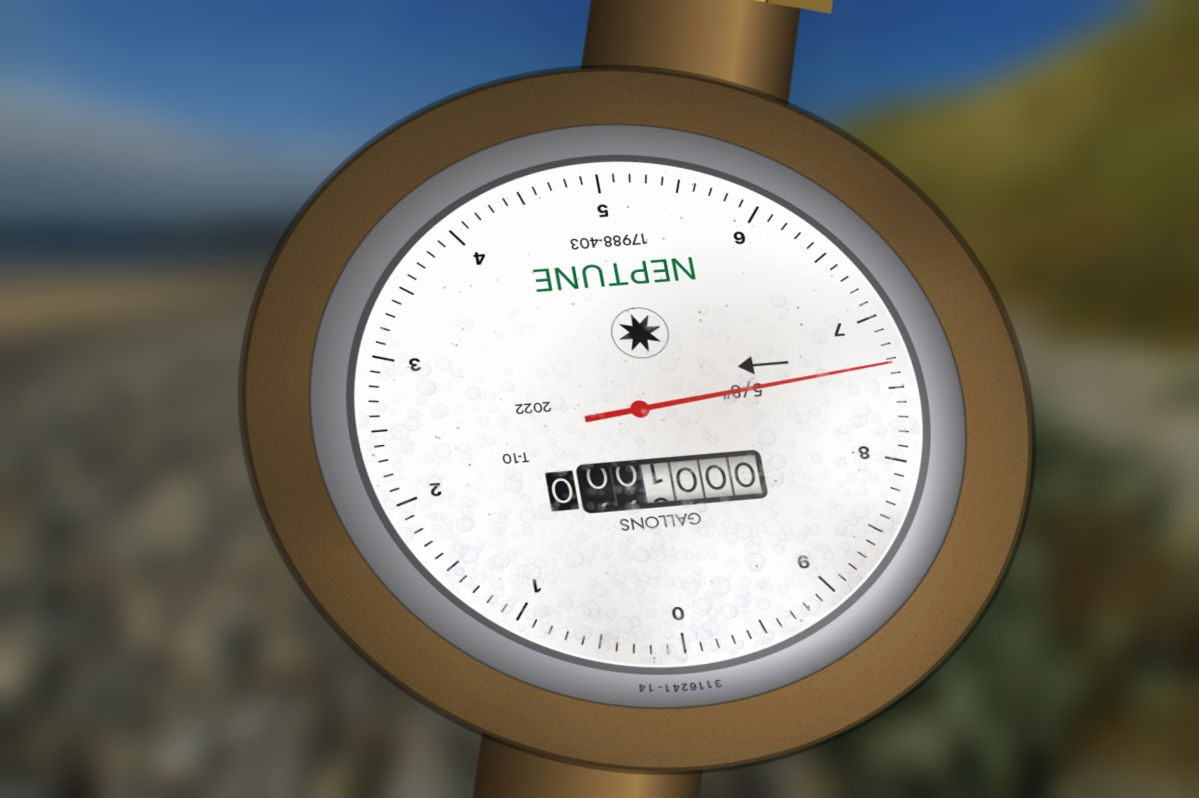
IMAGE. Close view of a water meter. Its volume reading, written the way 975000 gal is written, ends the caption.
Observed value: 997.3 gal
